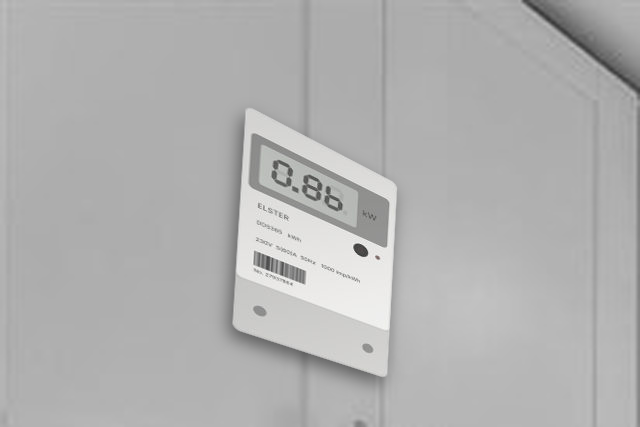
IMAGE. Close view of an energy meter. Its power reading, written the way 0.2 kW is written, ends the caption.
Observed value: 0.86 kW
